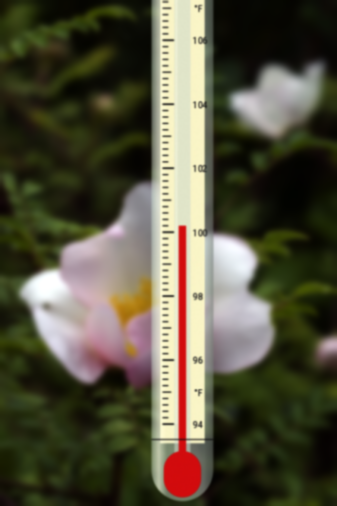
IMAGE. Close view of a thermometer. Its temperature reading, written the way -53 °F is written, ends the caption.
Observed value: 100.2 °F
